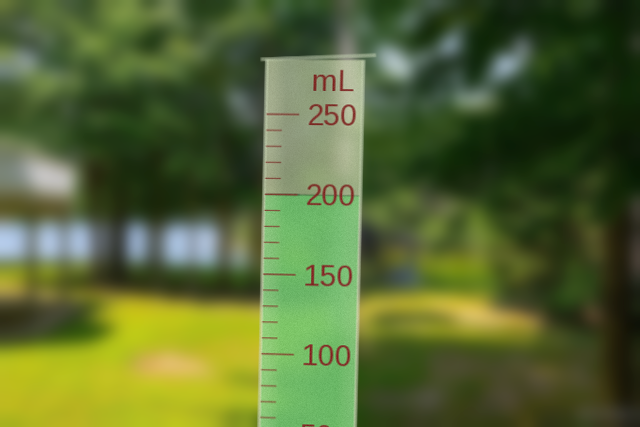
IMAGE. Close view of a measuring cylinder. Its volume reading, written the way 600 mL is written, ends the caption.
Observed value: 200 mL
